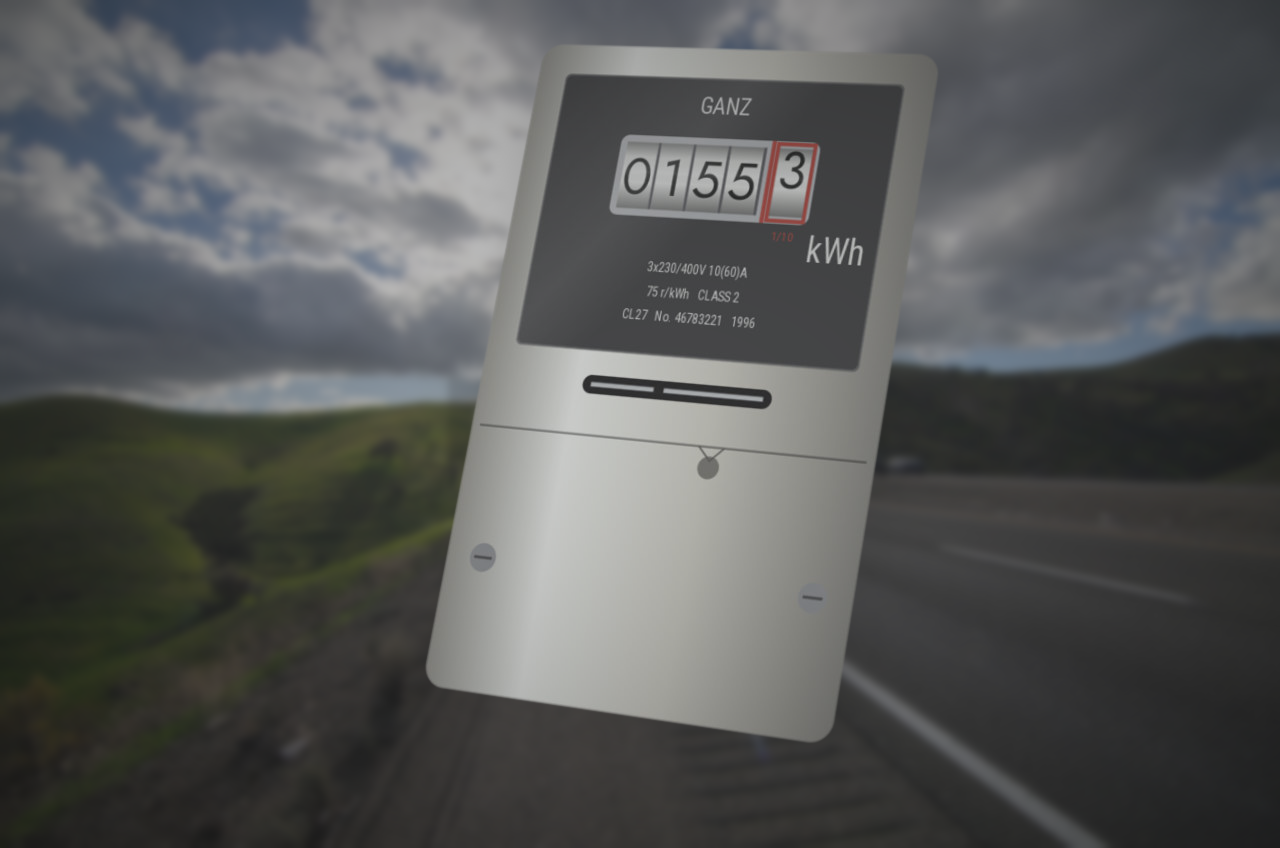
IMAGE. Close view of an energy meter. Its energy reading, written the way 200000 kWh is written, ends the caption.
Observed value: 155.3 kWh
